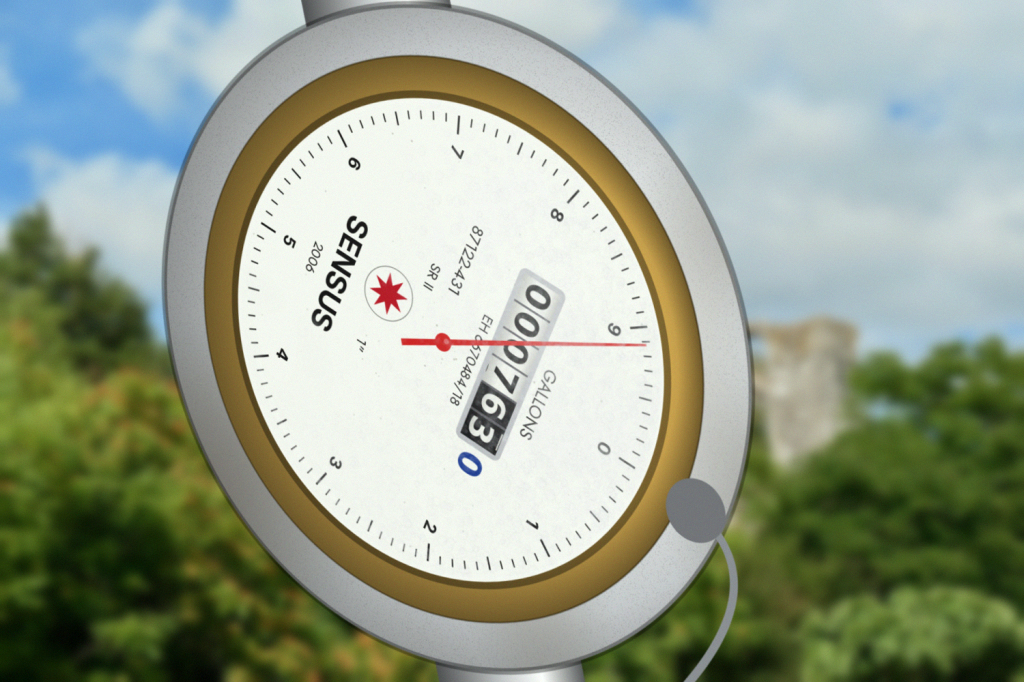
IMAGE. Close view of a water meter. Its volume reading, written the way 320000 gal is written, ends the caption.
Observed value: 7629.1 gal
